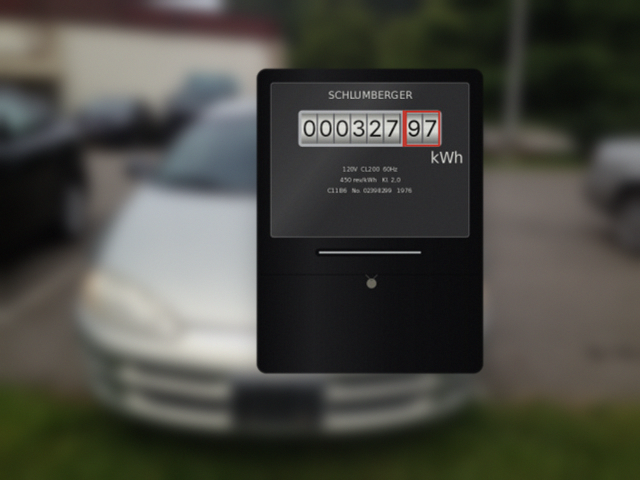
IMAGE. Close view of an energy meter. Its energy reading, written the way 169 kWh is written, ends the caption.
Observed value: 327.97 kWh
